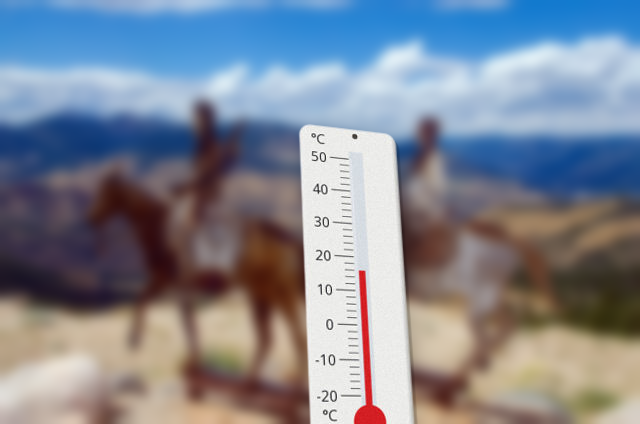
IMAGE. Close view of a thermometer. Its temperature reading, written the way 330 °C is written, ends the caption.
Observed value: 16 °C
